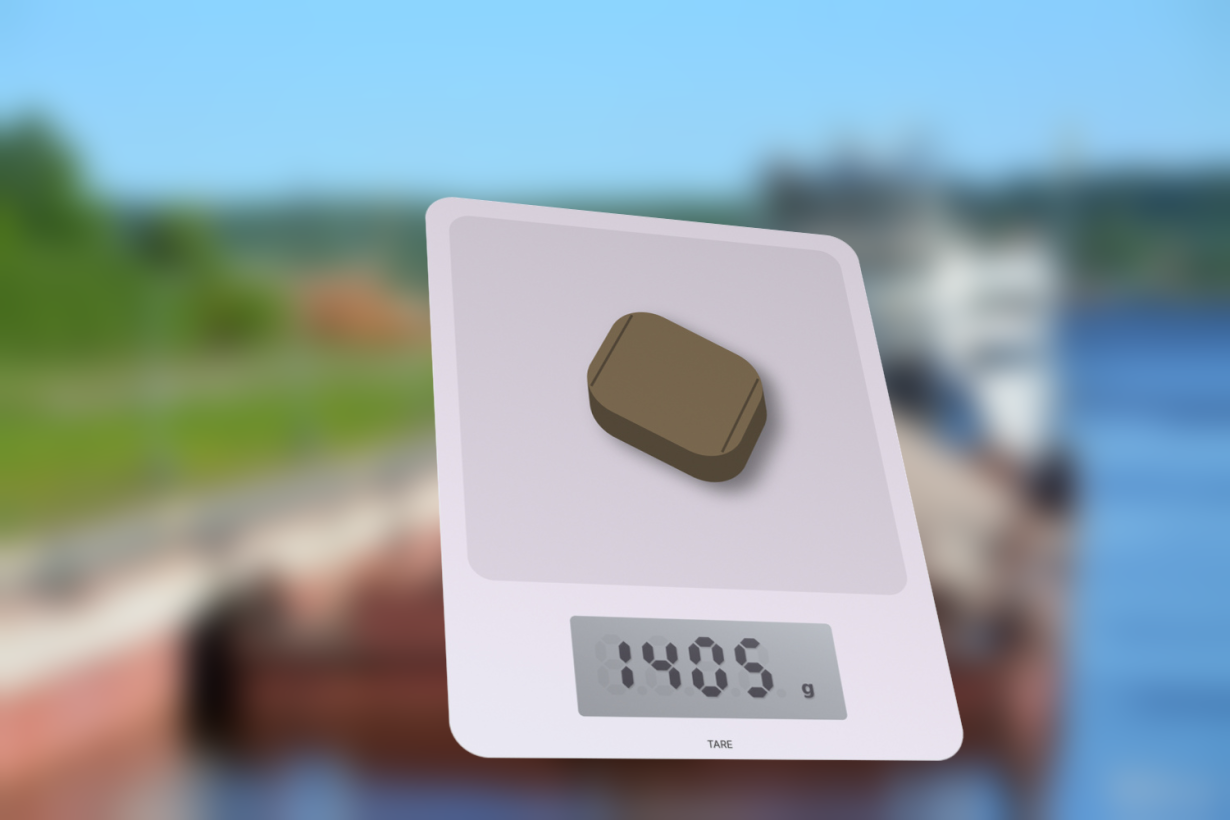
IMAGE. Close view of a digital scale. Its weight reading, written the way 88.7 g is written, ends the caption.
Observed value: 1405 g
